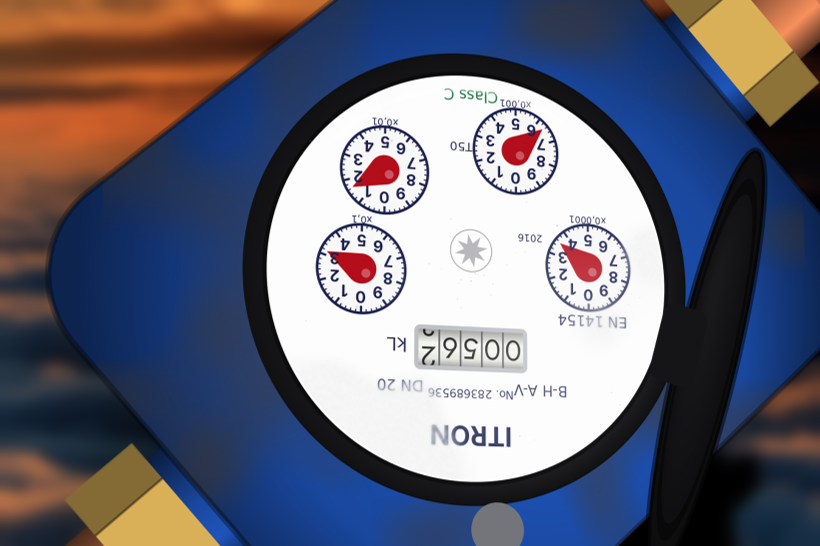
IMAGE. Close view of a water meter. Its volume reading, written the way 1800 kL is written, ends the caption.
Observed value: 562.3163 kL
